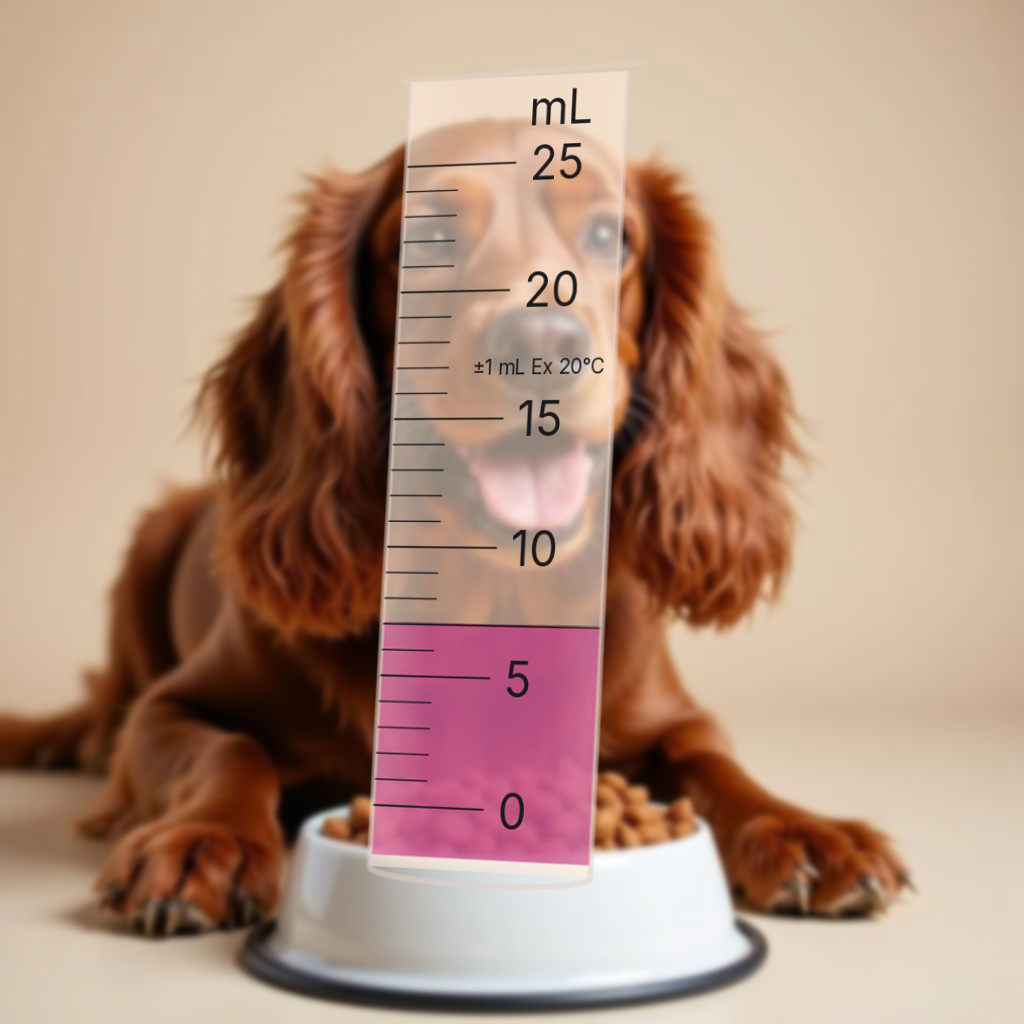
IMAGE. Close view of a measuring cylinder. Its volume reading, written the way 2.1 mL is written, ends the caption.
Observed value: 7 mL
